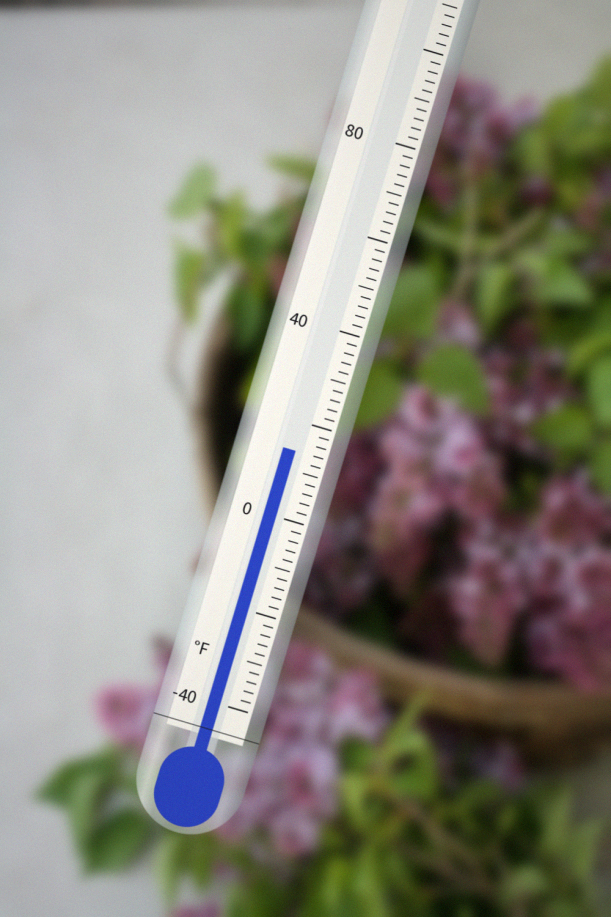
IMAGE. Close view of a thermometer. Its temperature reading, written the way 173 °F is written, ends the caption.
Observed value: 14 °F
